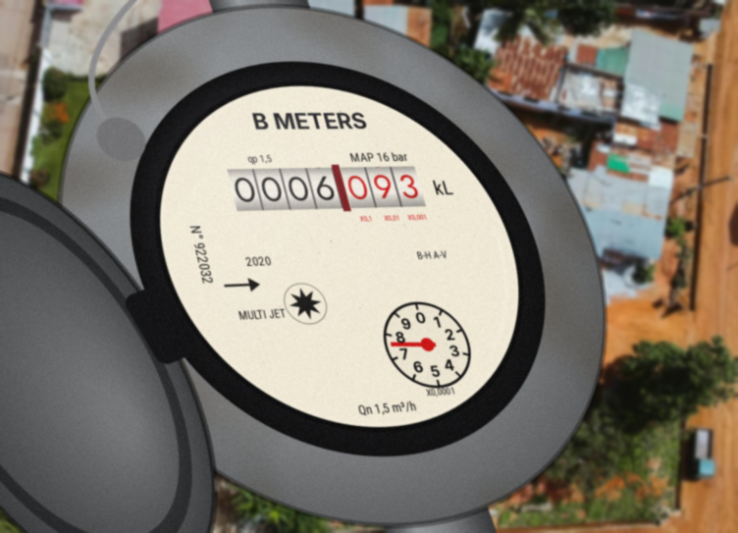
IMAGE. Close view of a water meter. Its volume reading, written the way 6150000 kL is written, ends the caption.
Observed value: 6.0937 kL
